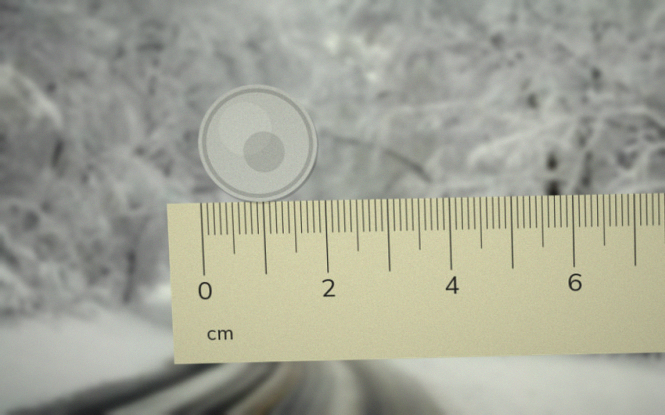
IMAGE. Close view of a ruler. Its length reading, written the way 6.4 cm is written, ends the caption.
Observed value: 1.9 cm
